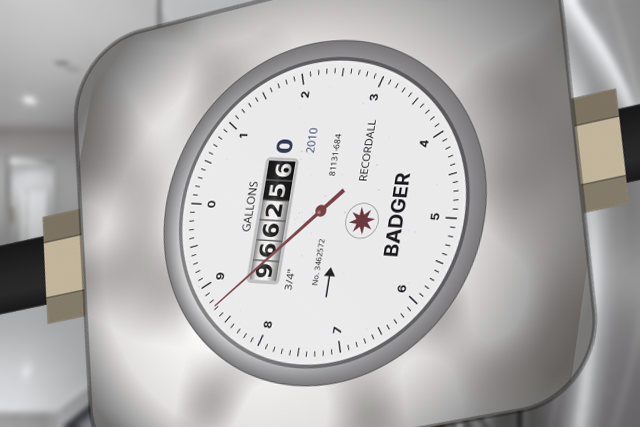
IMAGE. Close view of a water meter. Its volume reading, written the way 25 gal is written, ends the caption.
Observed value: 9662558.7 gal
